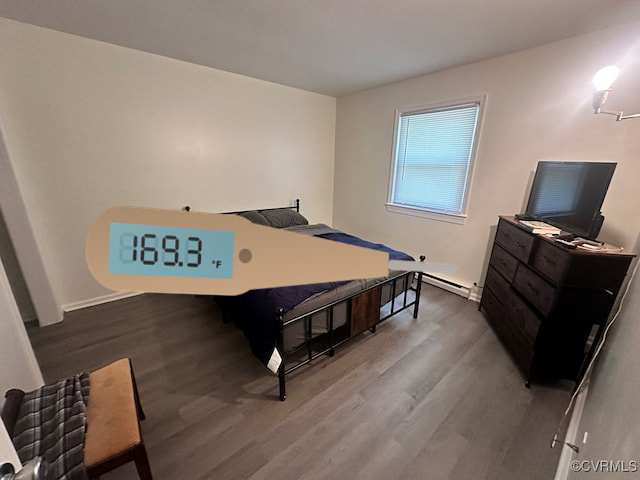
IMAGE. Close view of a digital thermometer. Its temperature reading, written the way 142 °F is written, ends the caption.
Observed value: 169.3 °F
